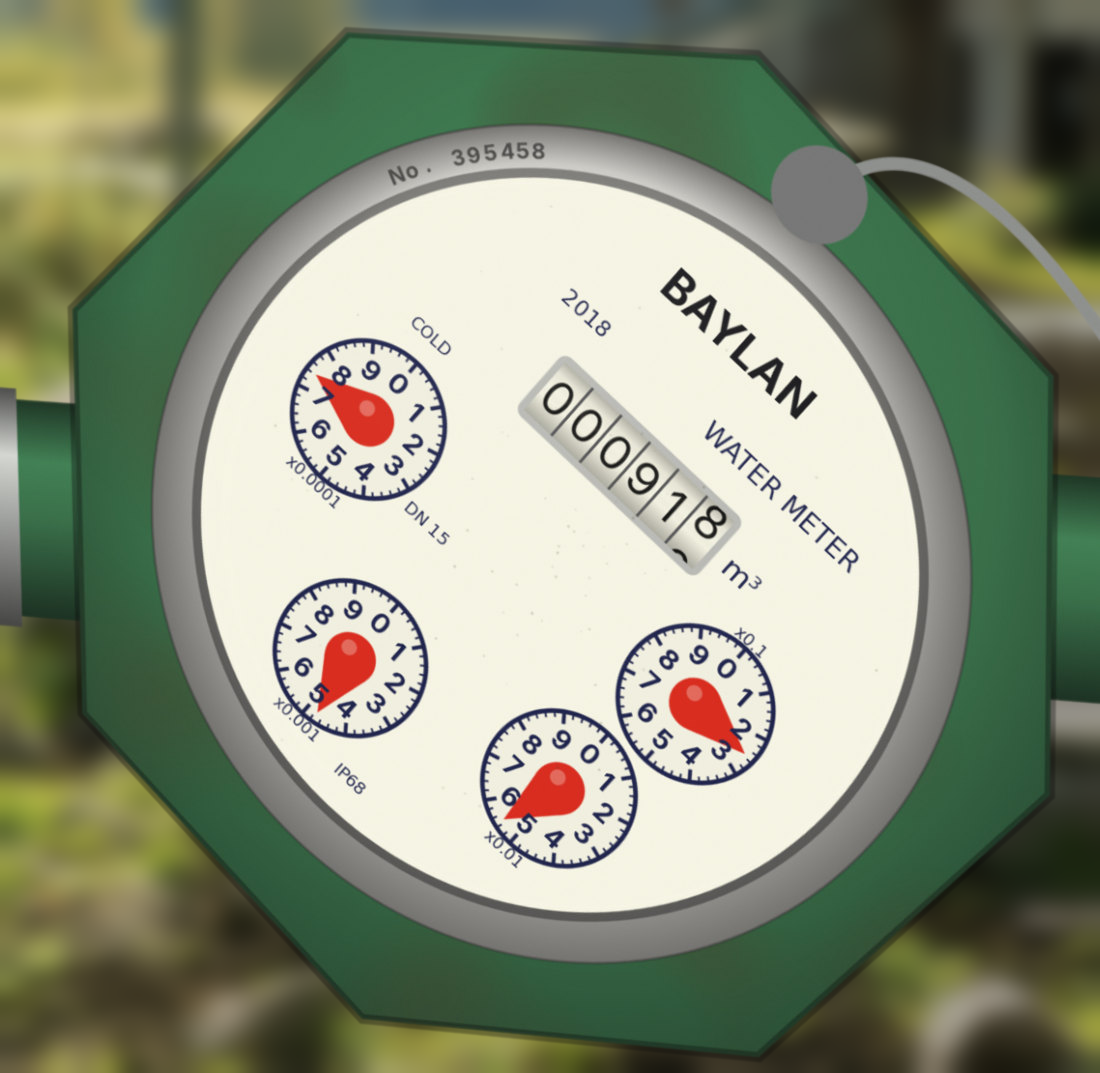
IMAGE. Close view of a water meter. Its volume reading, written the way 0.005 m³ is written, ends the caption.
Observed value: 918.2547 m³
